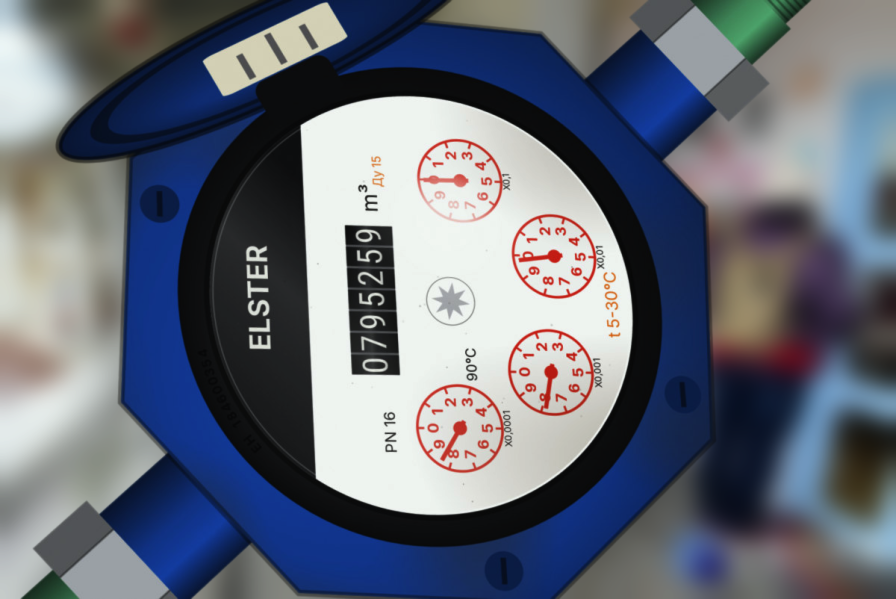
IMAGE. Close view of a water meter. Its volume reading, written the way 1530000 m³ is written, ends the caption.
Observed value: 795258.9978 m³
